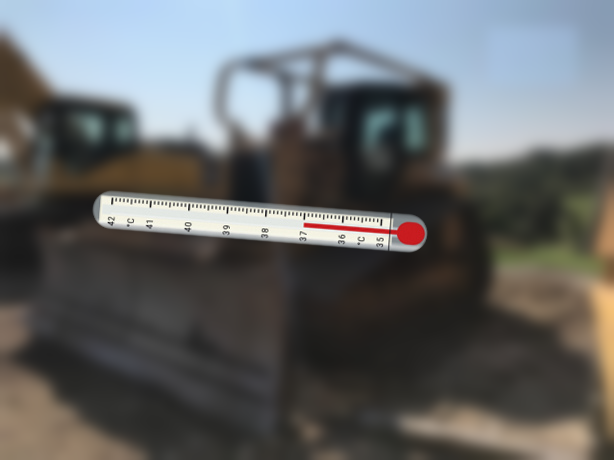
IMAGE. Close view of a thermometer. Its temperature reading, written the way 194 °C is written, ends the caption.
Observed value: 37 °C
